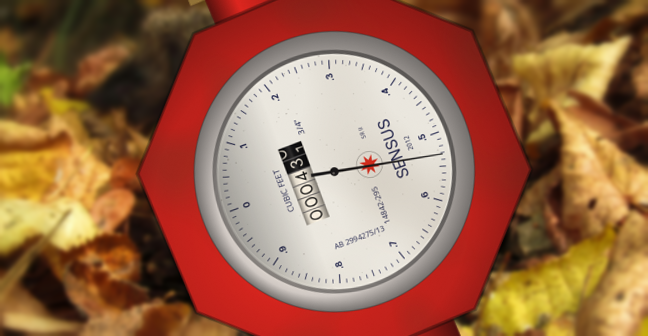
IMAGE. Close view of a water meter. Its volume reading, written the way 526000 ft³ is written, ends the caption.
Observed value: 430.53 ft³
